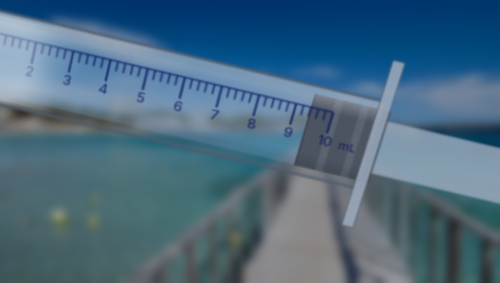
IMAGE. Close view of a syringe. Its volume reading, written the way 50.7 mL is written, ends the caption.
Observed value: 9.4 mL
